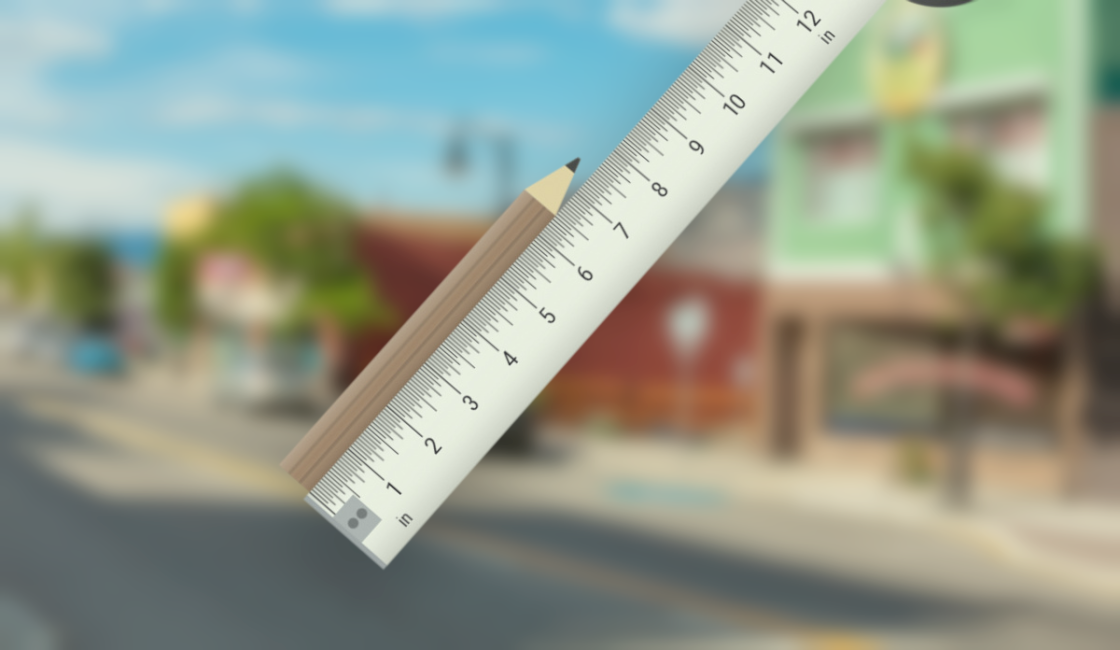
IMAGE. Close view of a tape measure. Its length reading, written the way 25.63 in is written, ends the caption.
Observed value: 7.5 in
